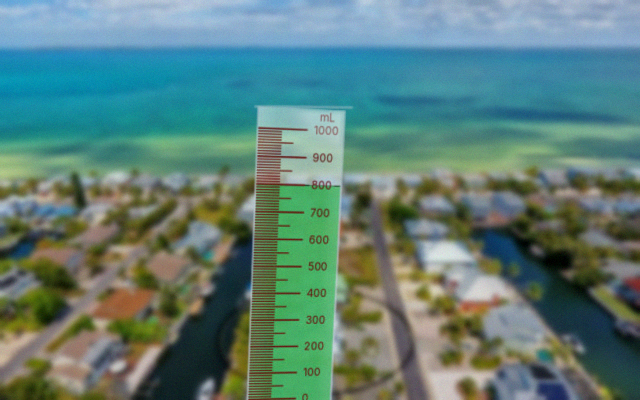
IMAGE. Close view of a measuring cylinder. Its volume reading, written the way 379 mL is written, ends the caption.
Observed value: 800 mL
